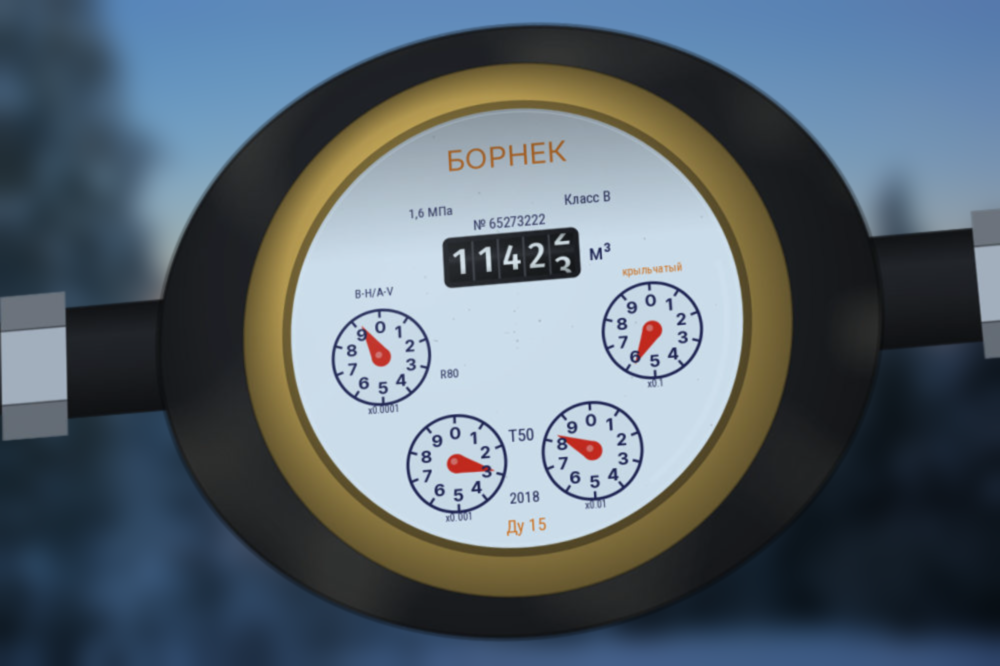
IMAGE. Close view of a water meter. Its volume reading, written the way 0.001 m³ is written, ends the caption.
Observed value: 11422.5829 m³
